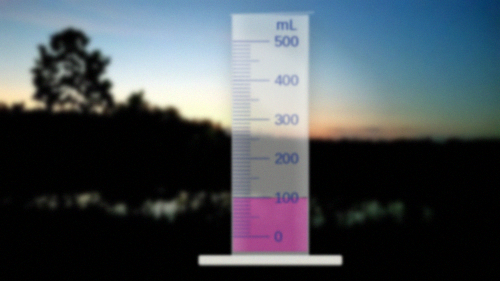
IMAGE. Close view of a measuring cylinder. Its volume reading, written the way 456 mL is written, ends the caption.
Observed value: 100 mL
